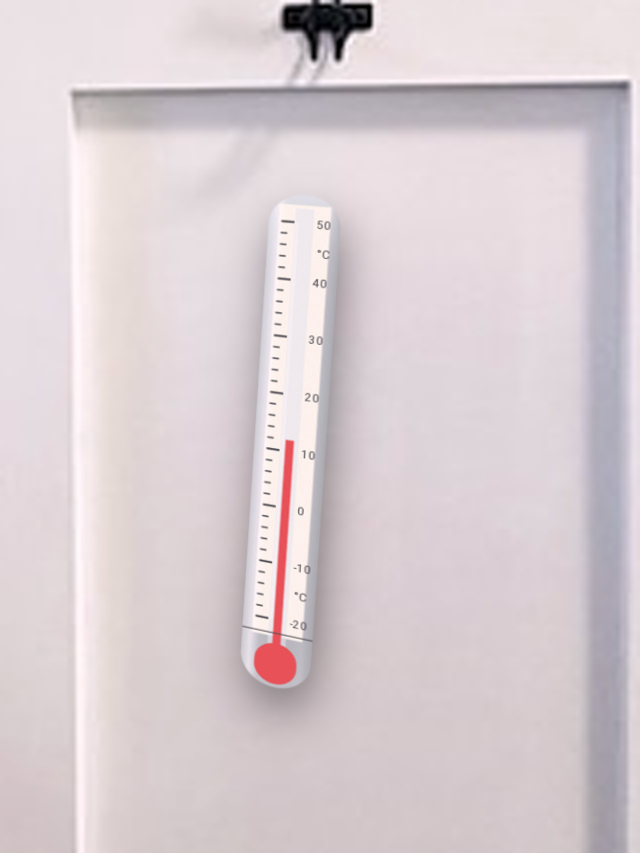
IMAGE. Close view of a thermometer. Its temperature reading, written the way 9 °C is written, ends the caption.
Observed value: 12 °C
